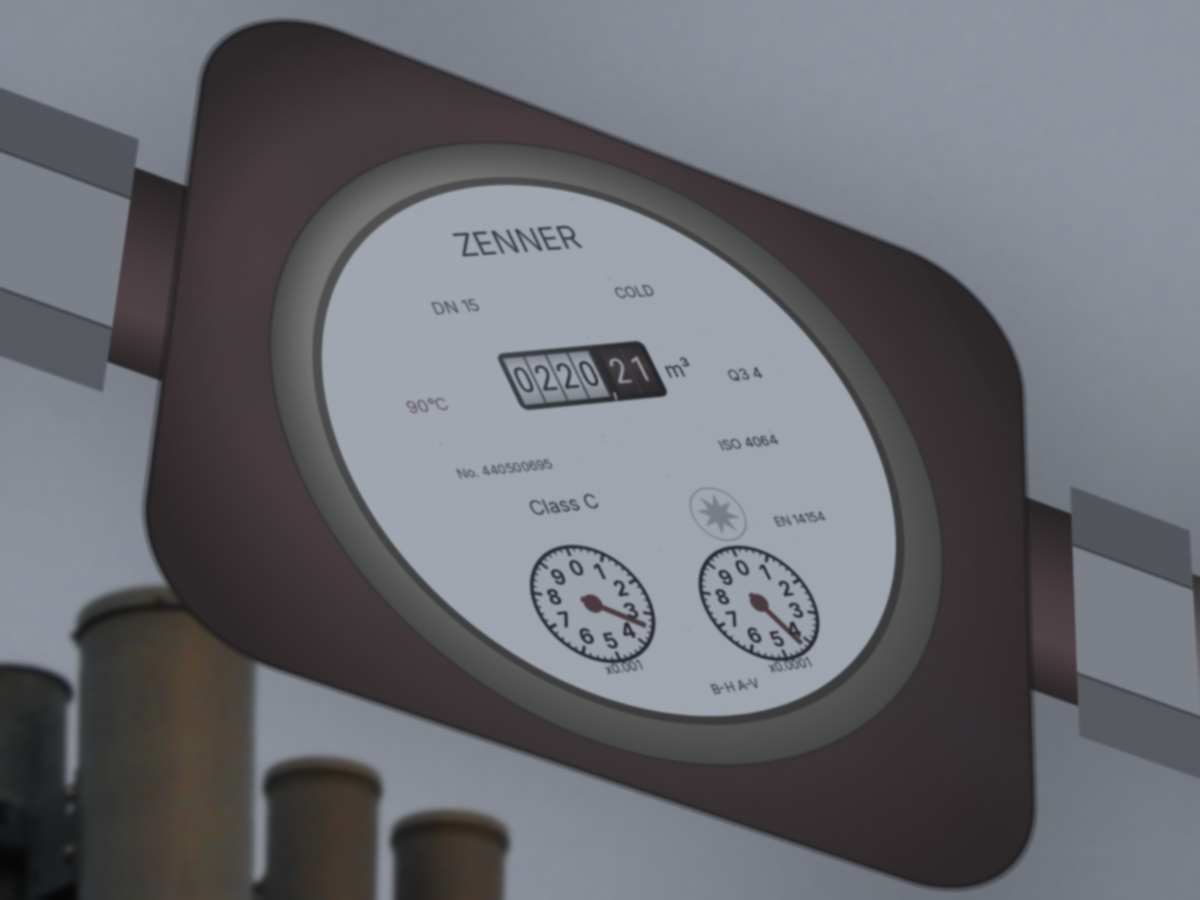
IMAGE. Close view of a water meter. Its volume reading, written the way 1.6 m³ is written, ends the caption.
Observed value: 220.2134 m³
